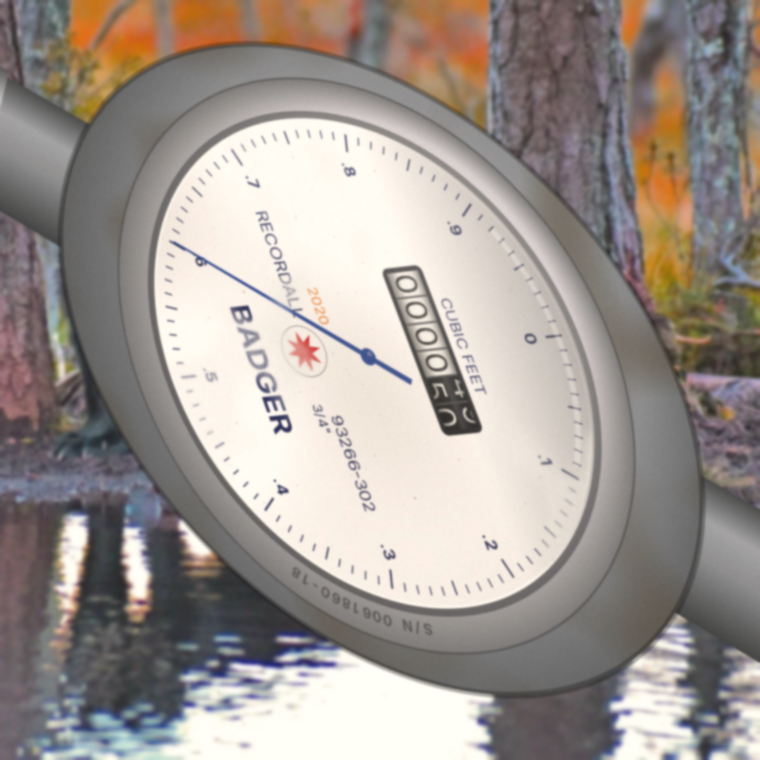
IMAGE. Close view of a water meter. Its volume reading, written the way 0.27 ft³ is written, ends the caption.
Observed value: 49.60 ft³
